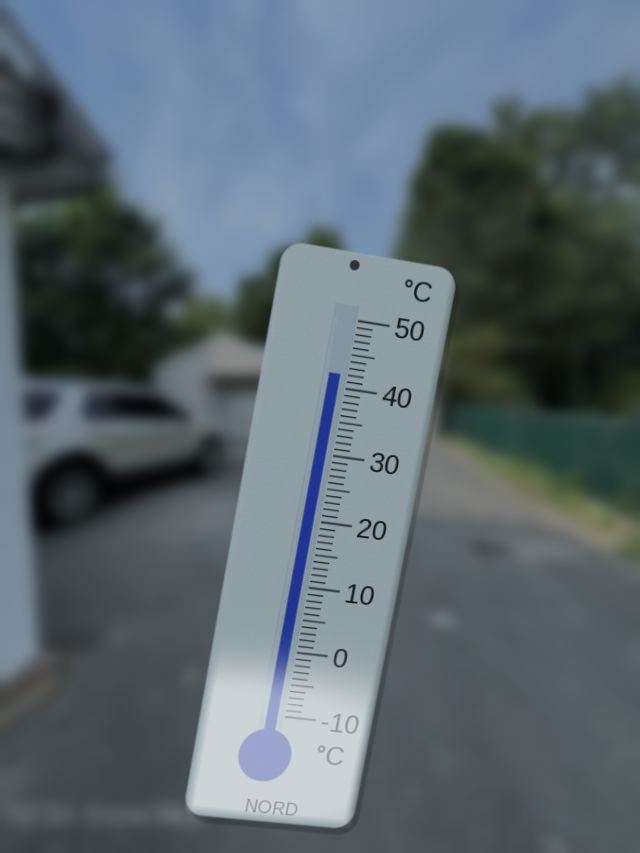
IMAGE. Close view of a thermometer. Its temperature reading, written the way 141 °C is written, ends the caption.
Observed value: 42 °C
